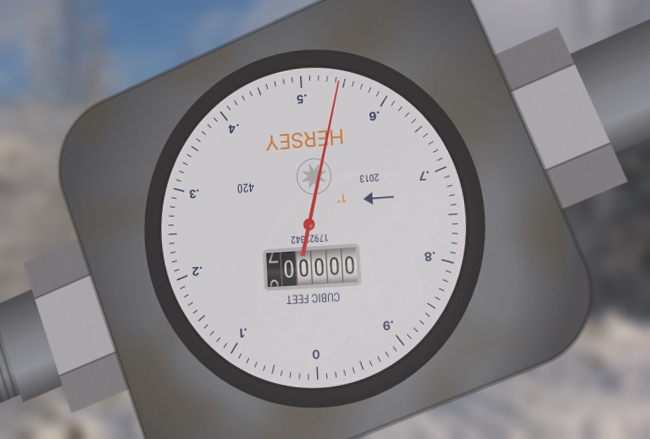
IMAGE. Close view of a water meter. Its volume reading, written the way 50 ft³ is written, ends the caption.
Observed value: 6.54 ft³
